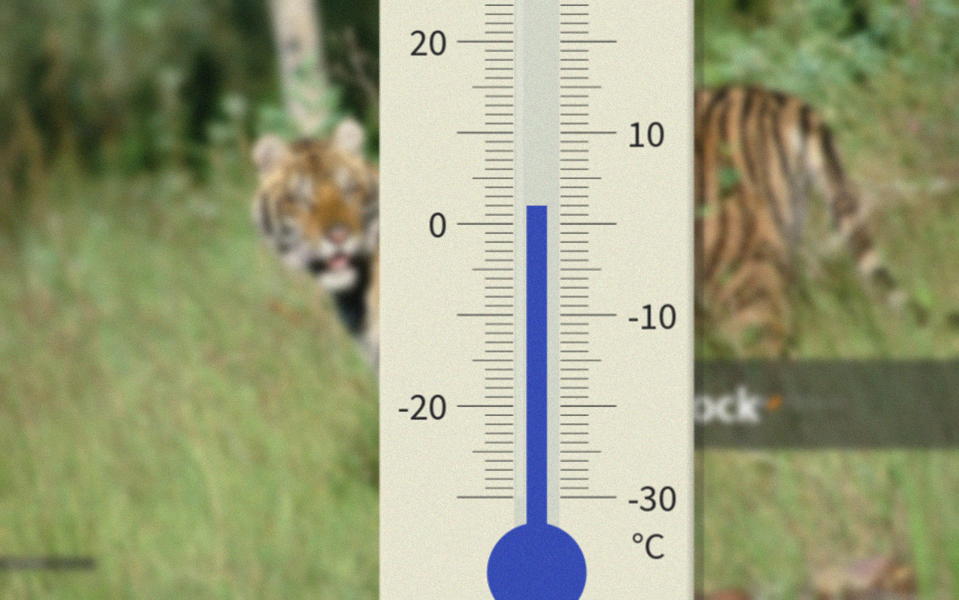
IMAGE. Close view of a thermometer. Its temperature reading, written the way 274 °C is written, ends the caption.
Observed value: 2 °C
